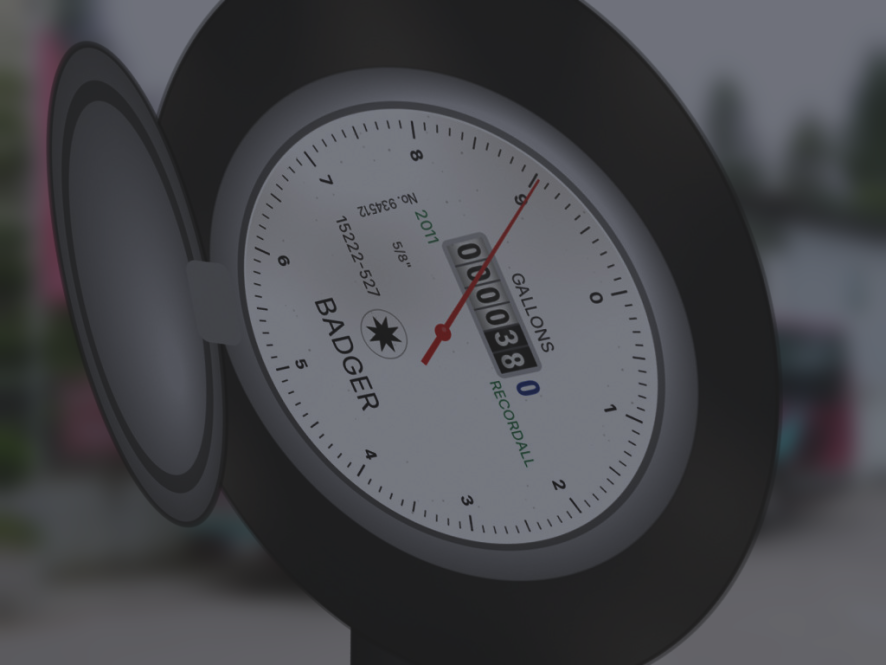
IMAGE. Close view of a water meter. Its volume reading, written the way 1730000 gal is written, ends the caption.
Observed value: 379.0 gal
